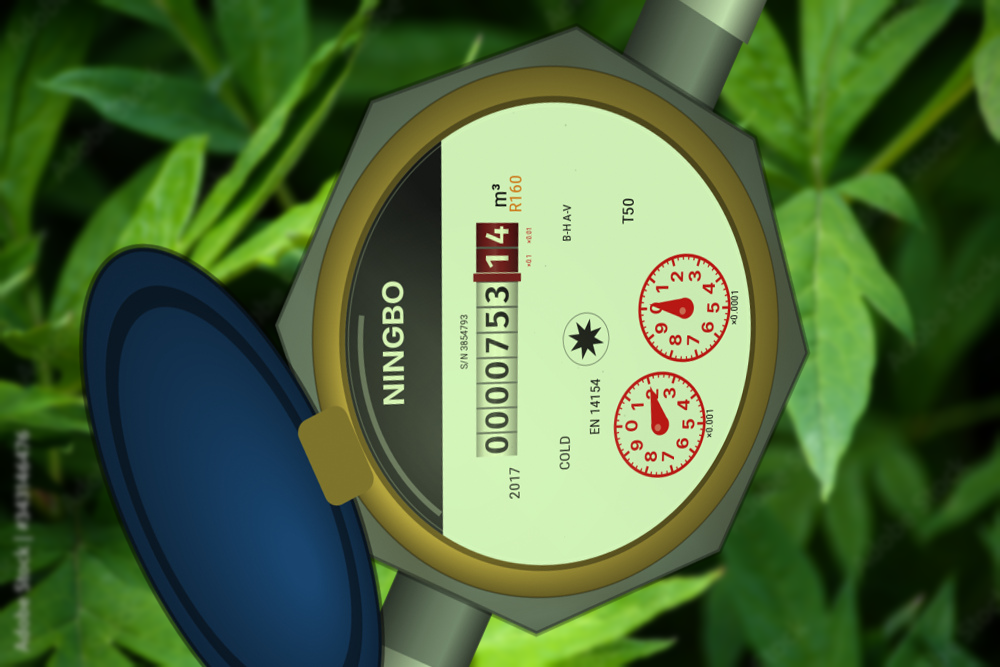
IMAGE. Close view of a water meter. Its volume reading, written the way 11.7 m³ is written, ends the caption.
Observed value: 753.1420 m³
